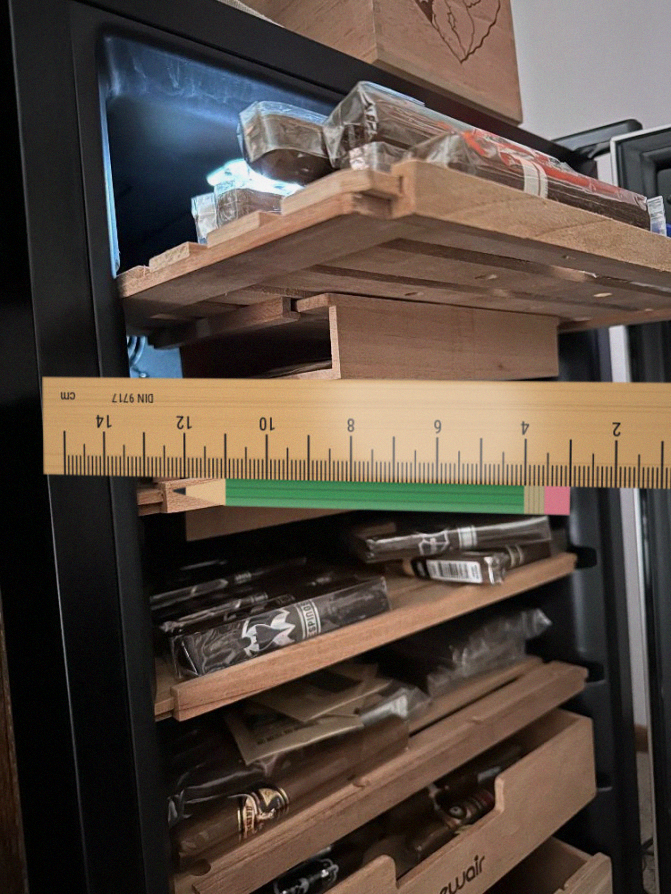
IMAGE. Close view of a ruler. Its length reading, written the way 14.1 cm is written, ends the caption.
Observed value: 9.3 cm
